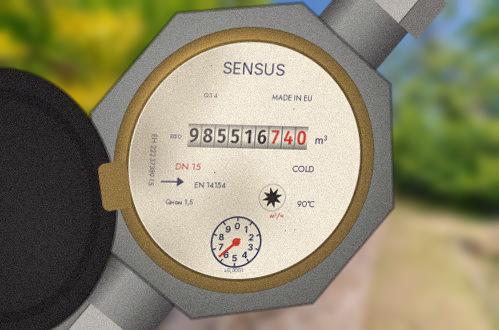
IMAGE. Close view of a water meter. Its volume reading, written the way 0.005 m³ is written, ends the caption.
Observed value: 985516.7406 m³
